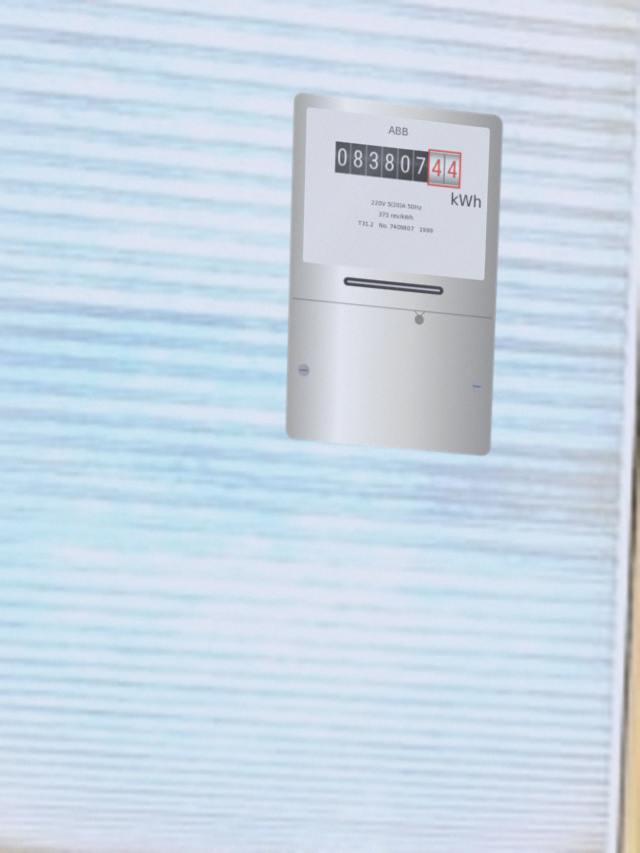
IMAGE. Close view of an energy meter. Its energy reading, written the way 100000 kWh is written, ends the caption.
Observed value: 83807.44 kWh
